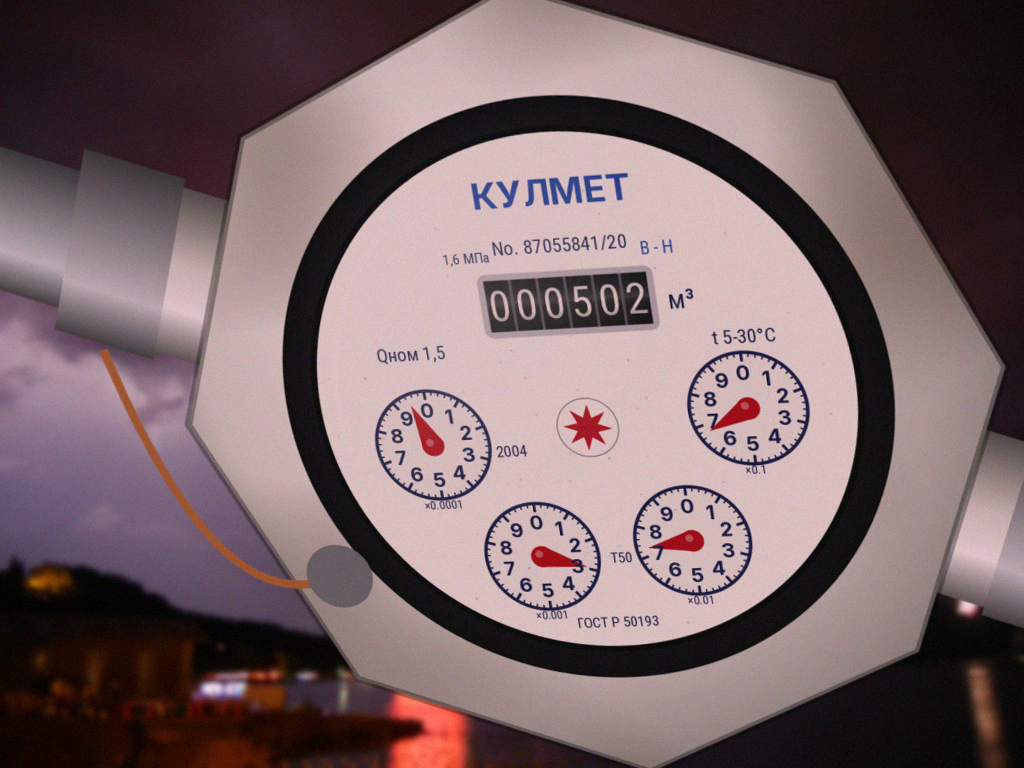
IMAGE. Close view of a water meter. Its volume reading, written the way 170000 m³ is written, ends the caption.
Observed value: 502.6729 m³
